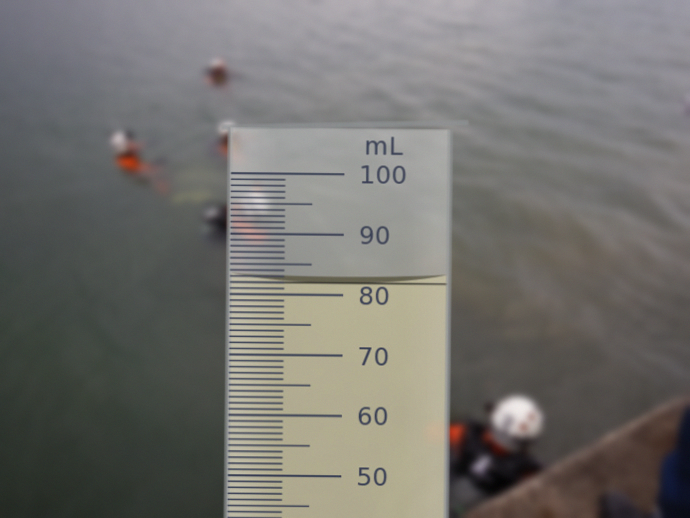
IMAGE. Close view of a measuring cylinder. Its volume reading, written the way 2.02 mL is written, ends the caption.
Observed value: 82 mL
